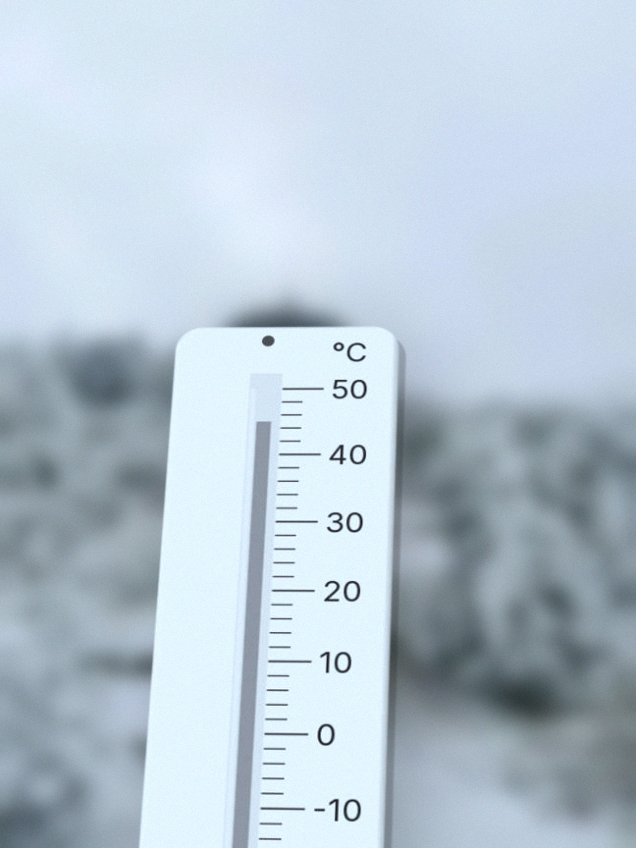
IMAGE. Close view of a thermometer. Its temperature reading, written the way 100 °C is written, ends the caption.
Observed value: 45 °C
